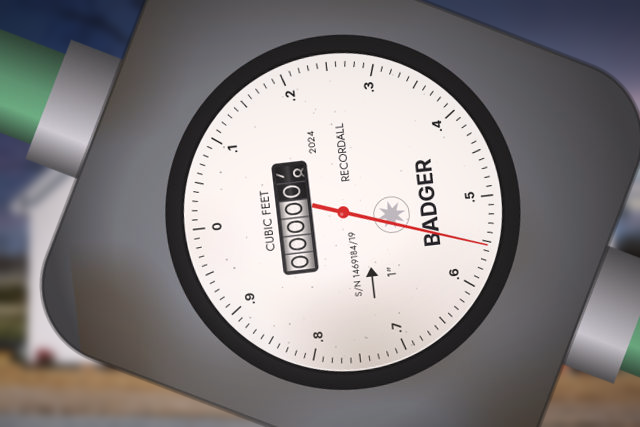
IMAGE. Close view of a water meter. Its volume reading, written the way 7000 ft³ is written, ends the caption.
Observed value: 7.55 ft³
